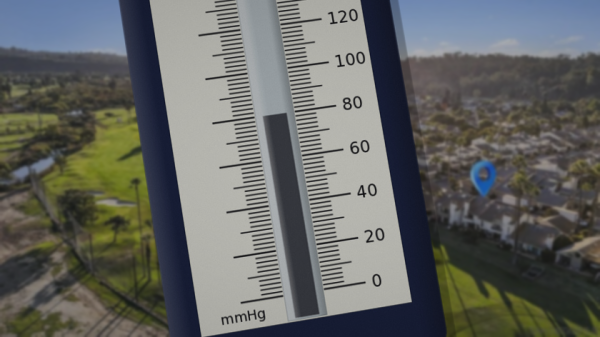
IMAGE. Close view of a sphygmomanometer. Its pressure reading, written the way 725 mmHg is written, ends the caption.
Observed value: 80 mmHg
